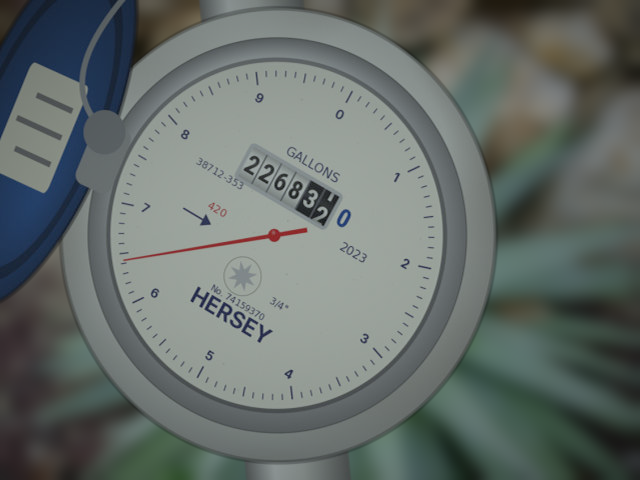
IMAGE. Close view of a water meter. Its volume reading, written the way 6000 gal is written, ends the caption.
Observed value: 2268316.4 gal
